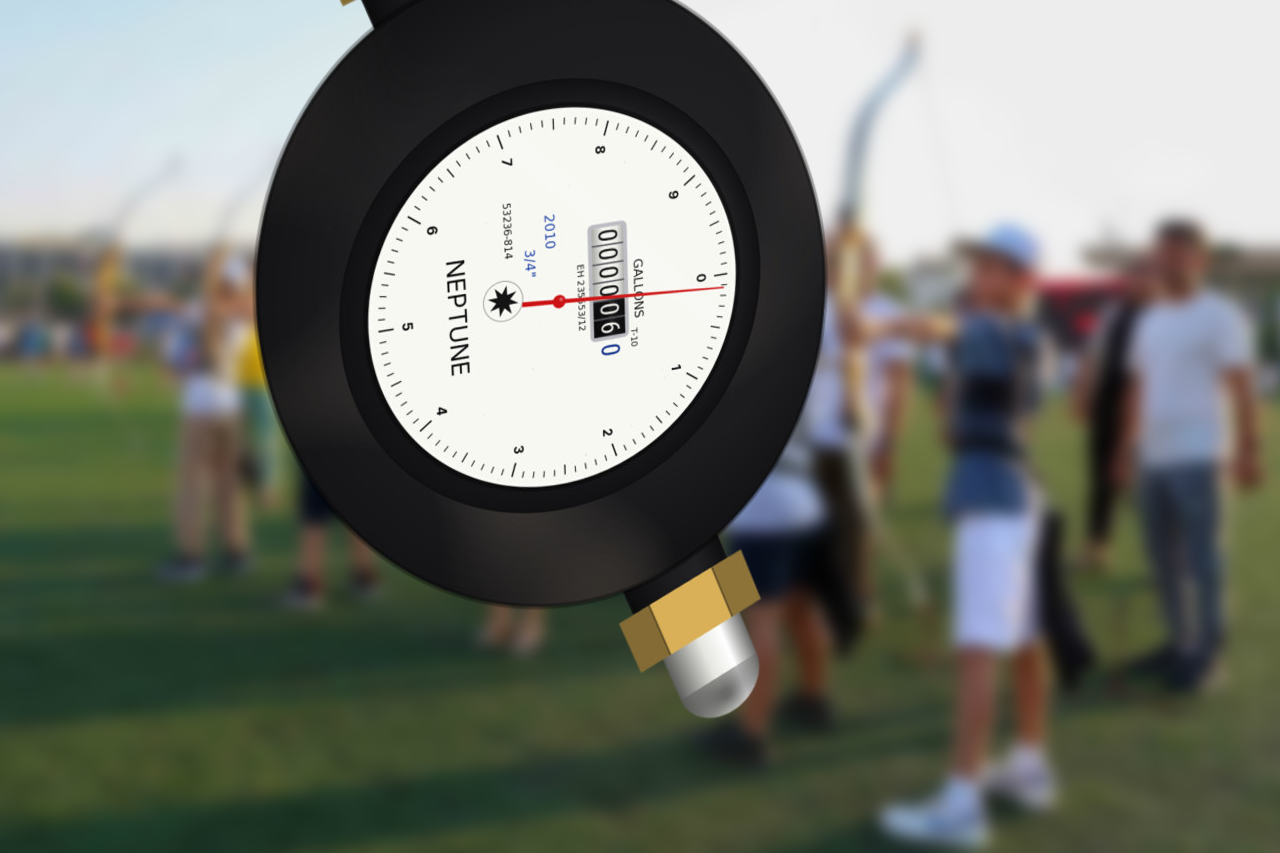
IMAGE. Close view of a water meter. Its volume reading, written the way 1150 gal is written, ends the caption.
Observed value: 60.1 gal
